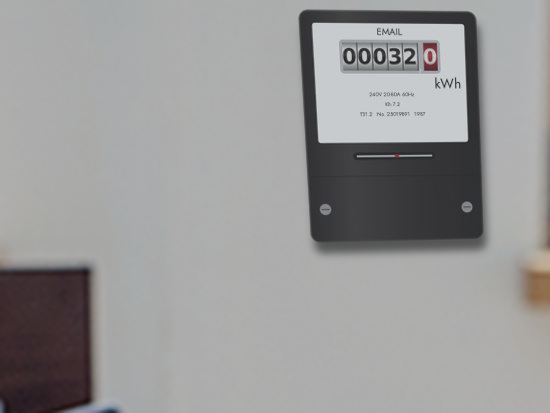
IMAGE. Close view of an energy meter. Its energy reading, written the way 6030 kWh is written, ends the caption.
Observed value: 32.0 kWh
